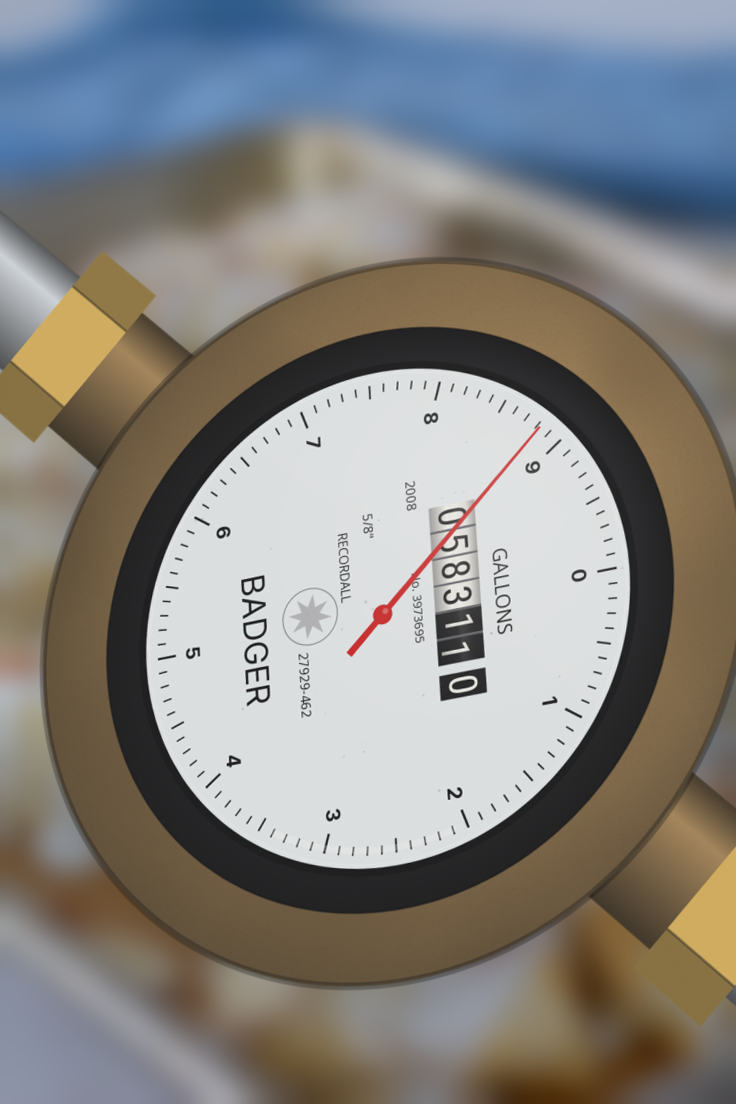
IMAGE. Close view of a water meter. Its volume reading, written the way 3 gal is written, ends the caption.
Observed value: 583108.8 gal
